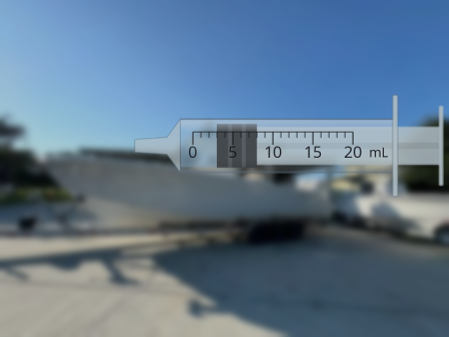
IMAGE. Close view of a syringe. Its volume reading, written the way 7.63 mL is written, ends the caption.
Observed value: 3 mL
